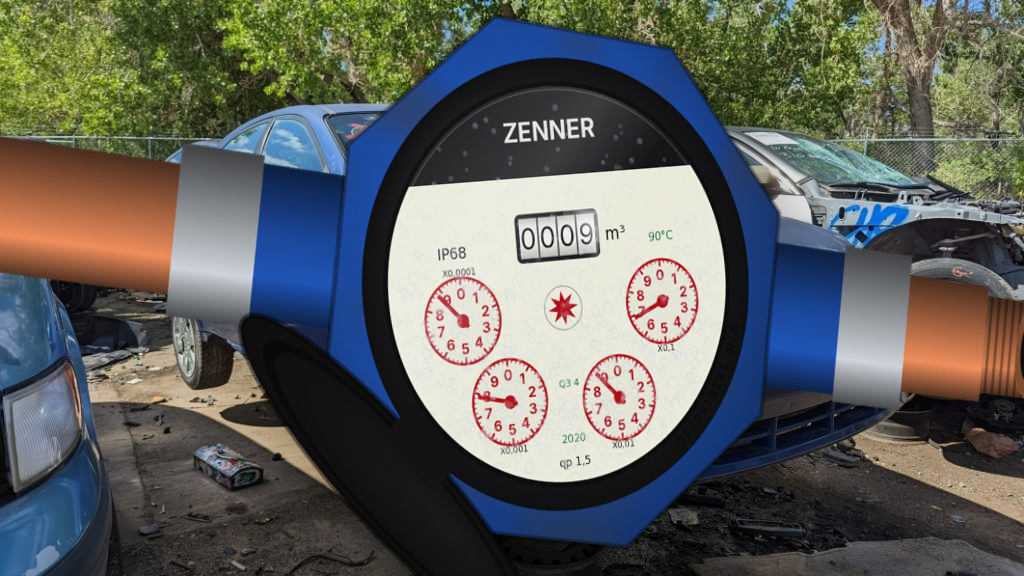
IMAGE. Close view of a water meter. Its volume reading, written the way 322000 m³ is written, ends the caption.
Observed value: 9.6878 m³
